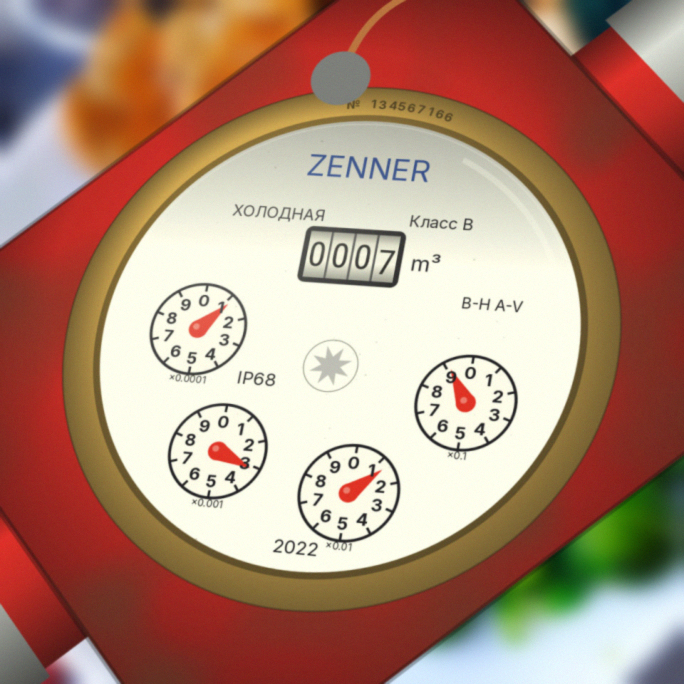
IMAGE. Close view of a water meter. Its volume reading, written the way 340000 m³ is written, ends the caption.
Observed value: 6.9131 m³
